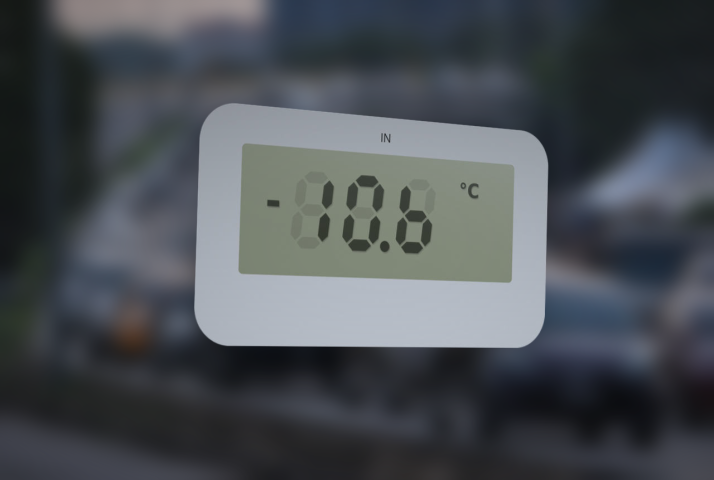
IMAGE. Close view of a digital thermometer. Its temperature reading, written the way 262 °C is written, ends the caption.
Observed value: -10.6 °C
